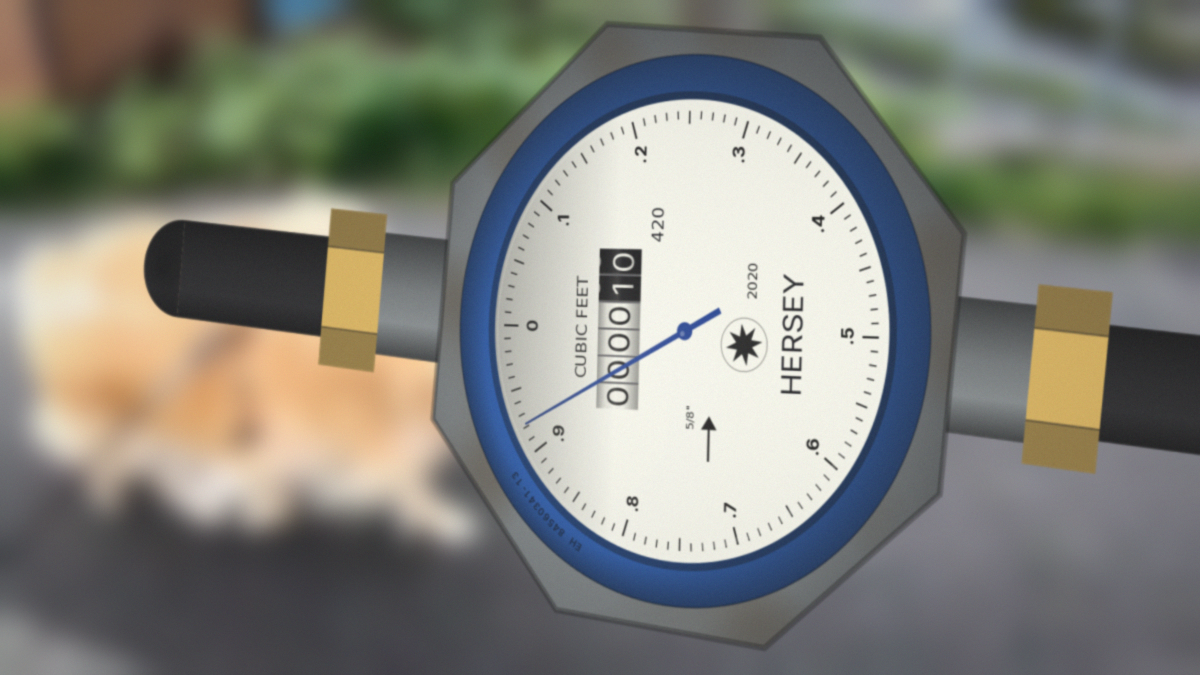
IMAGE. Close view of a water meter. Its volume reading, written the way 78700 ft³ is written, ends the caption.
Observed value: 9.92 ft³
